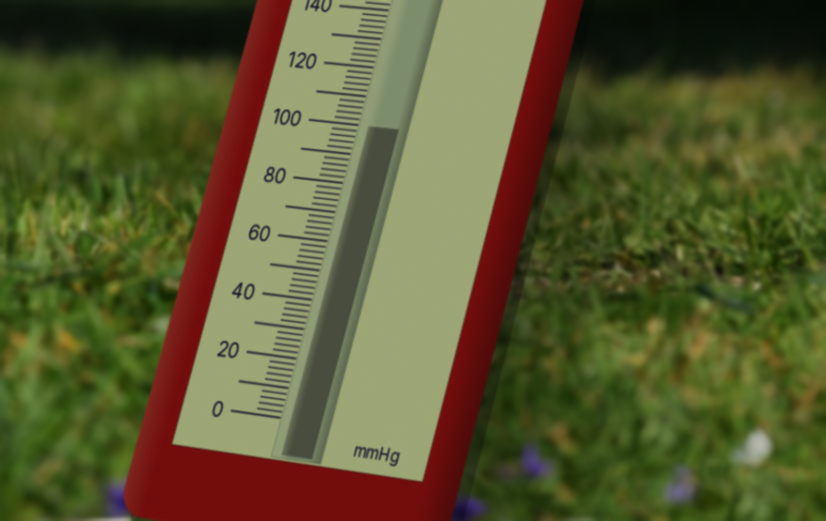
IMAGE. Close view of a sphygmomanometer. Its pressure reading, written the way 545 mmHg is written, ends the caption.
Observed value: 100 mmHg
